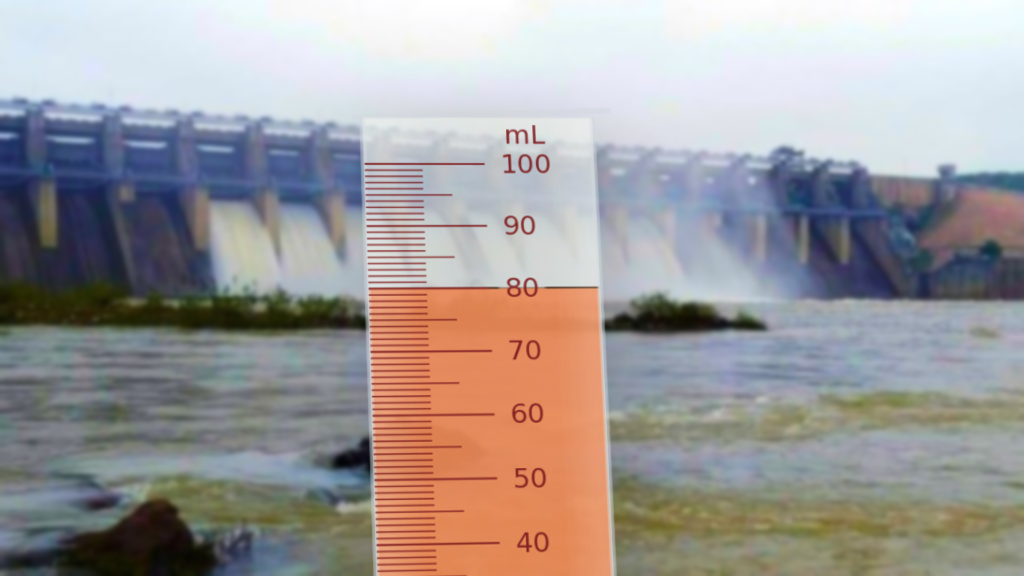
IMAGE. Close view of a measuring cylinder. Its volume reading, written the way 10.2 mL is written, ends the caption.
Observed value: 80 mL
